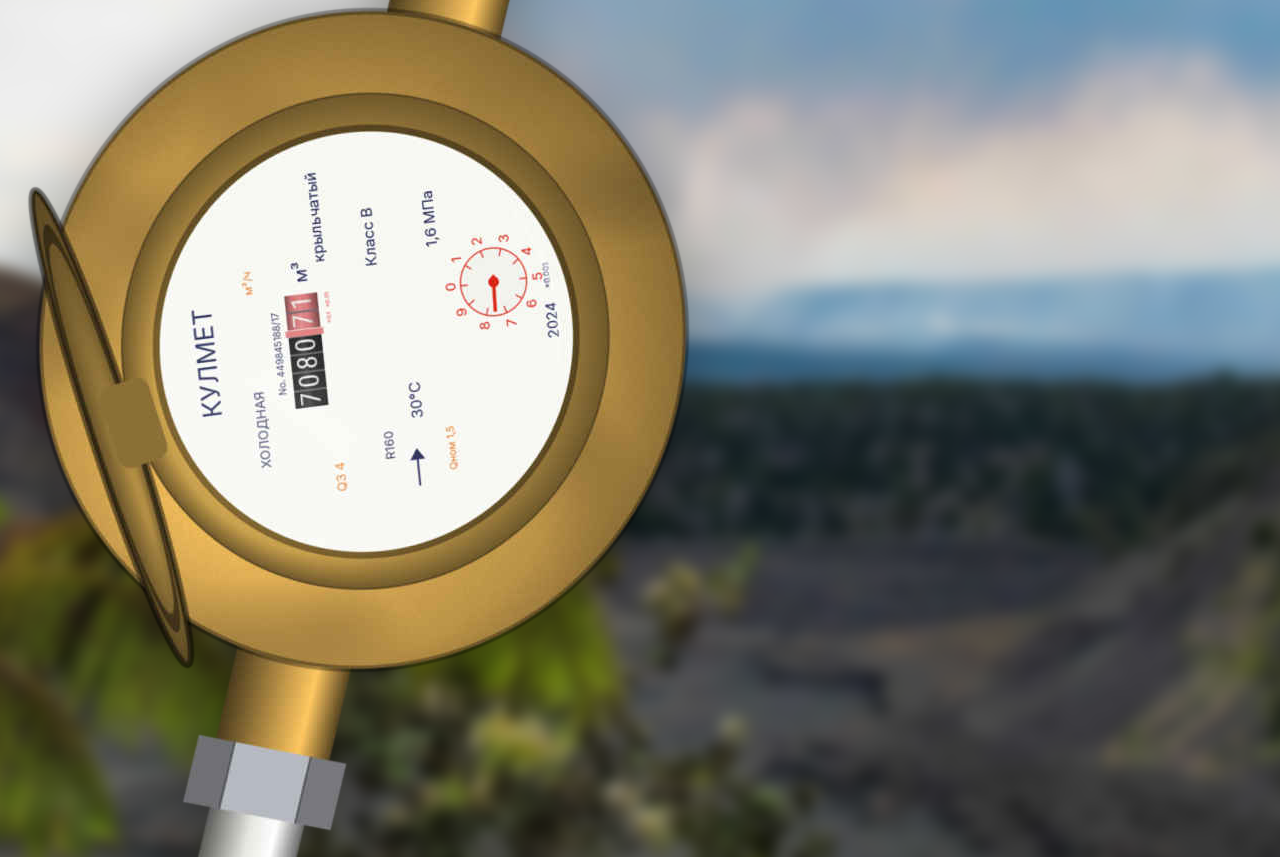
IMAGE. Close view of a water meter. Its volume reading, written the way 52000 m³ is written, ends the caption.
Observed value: 7080.717 m³
